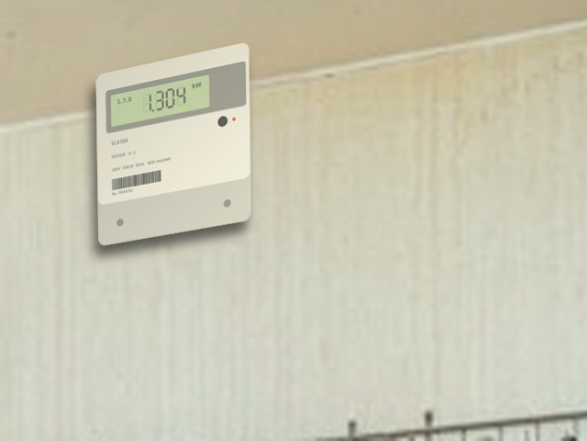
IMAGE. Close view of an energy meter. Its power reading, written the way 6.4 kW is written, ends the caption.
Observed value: 1.304 kW
